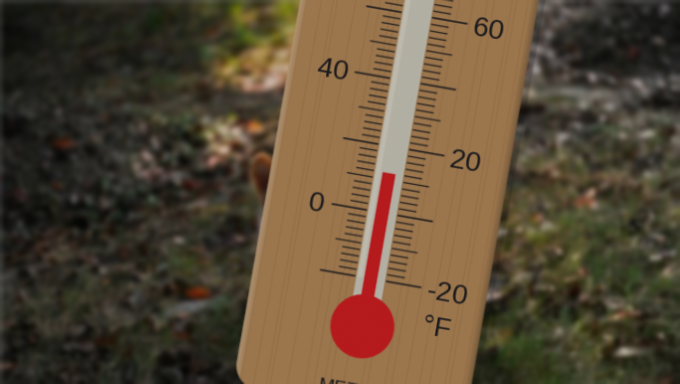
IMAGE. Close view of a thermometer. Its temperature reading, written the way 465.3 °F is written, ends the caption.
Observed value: 12 °F
